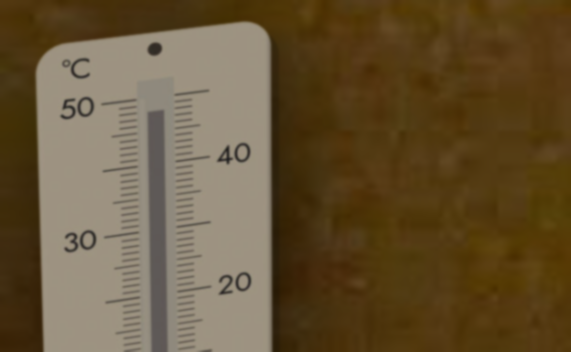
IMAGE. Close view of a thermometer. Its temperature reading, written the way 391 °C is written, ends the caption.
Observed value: 48 °C
